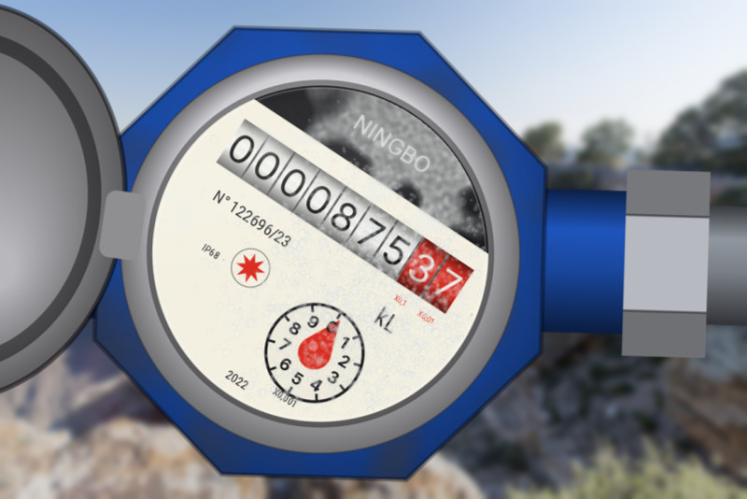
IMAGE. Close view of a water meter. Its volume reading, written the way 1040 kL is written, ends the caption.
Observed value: 875.370 kL
